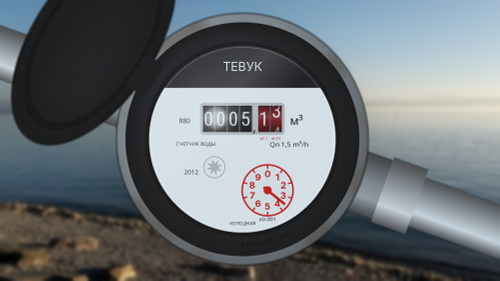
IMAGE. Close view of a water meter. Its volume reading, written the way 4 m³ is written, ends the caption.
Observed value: 5.133 m³
